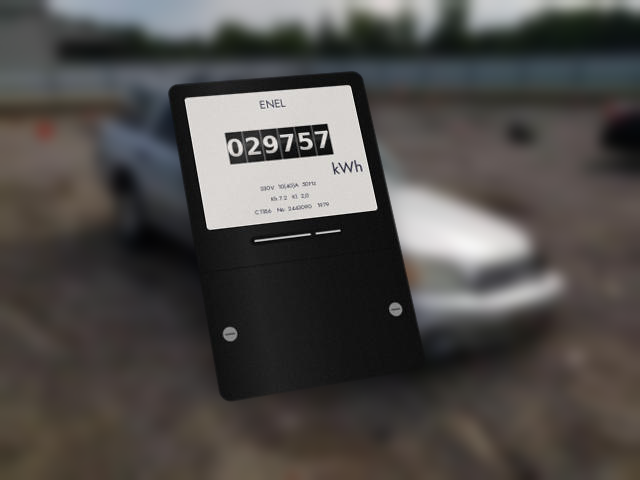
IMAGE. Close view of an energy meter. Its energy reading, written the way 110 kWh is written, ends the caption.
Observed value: 29757 kWh
